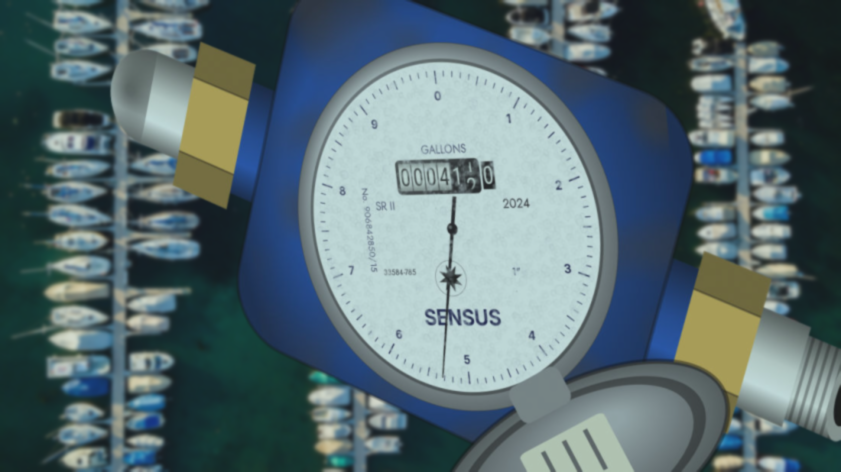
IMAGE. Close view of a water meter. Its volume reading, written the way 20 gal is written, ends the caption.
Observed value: 4115.3 gal
